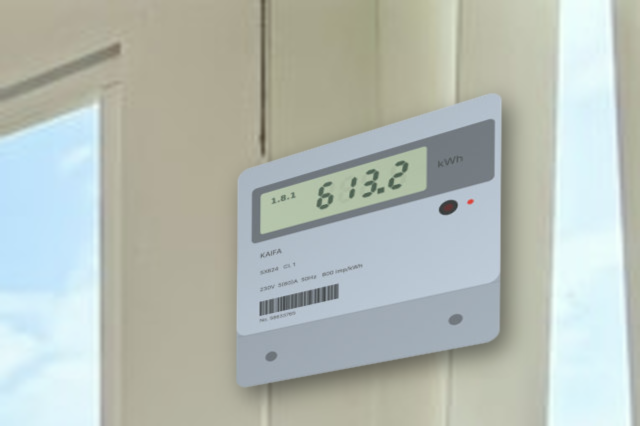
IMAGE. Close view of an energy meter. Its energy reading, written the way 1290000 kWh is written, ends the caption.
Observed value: 613.2 kWh
